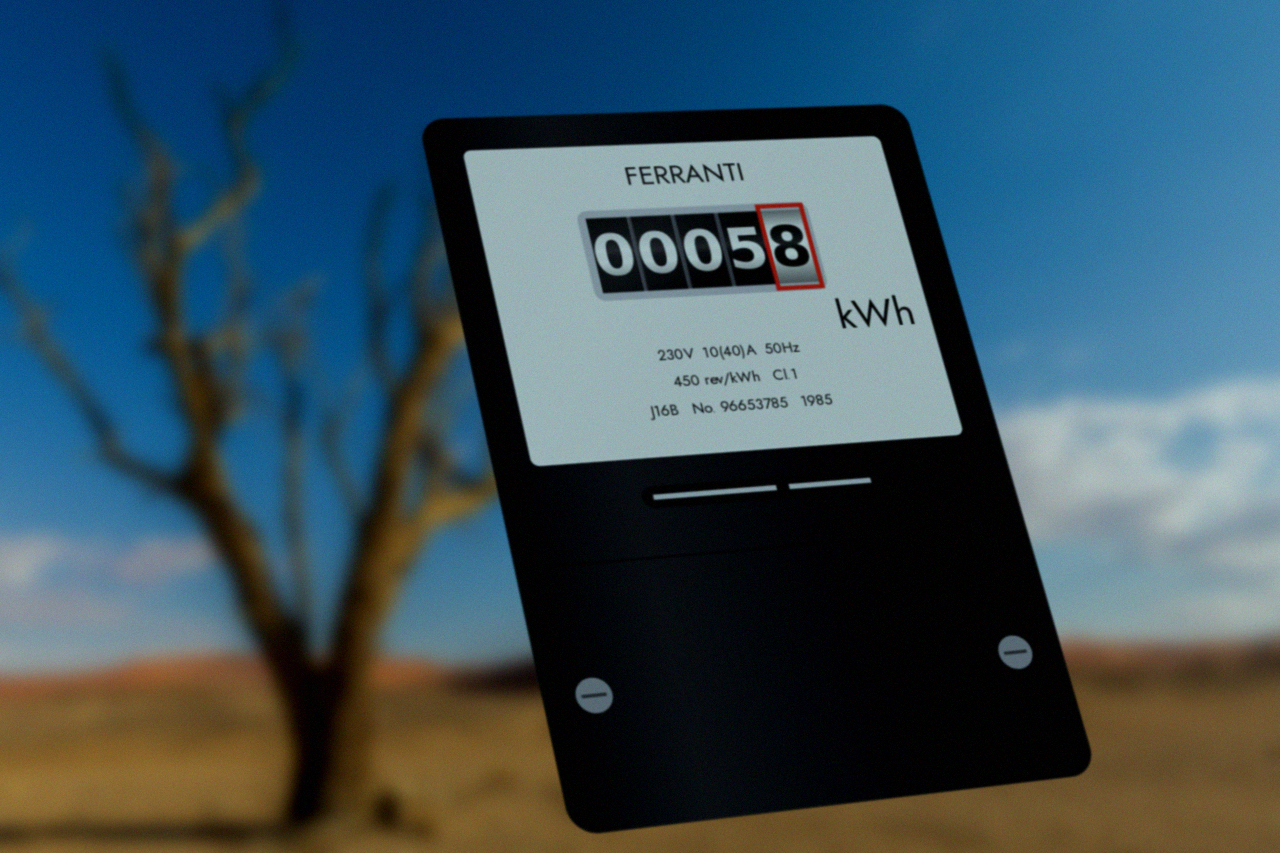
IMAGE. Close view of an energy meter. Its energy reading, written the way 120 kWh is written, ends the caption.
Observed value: 5.8 kWh
